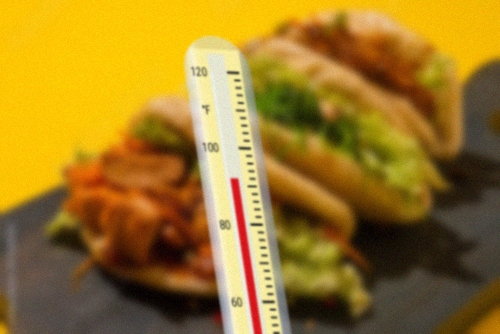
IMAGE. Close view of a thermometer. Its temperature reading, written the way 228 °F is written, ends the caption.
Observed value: 92 °F
